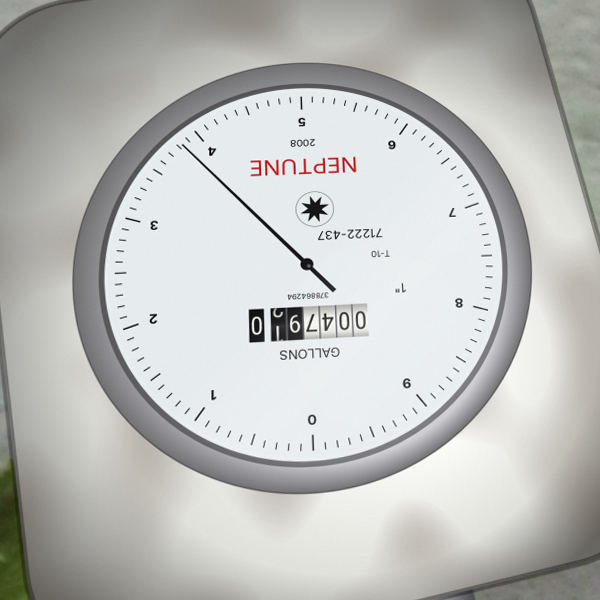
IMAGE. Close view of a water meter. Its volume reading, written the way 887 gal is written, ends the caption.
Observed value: 47913.8 gal
